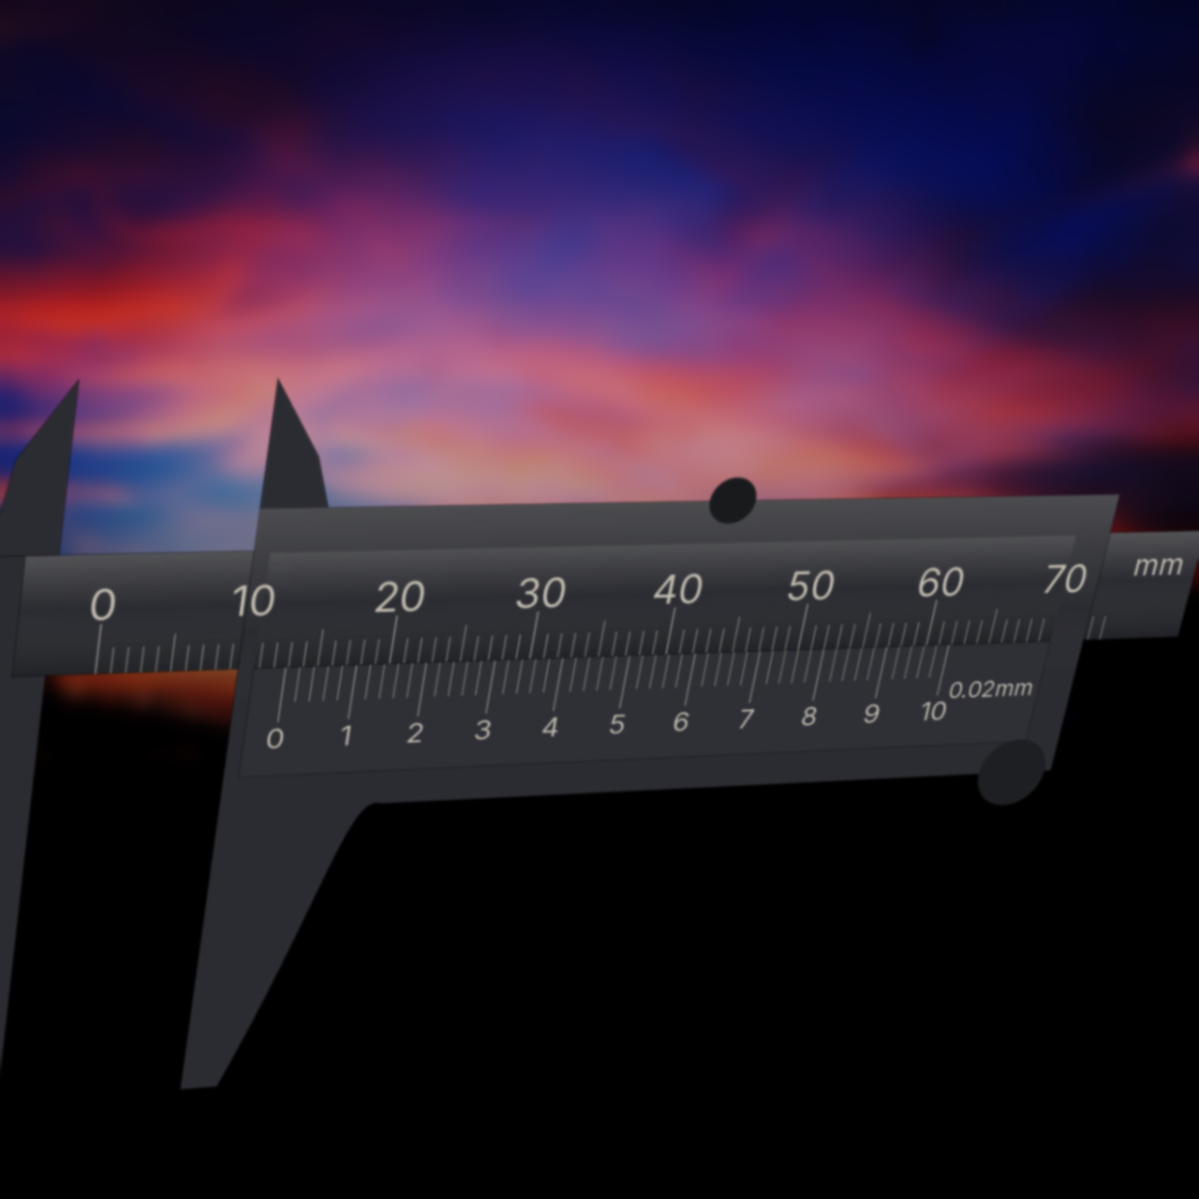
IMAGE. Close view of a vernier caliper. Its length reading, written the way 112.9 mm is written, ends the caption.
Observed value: 12.8 mm
